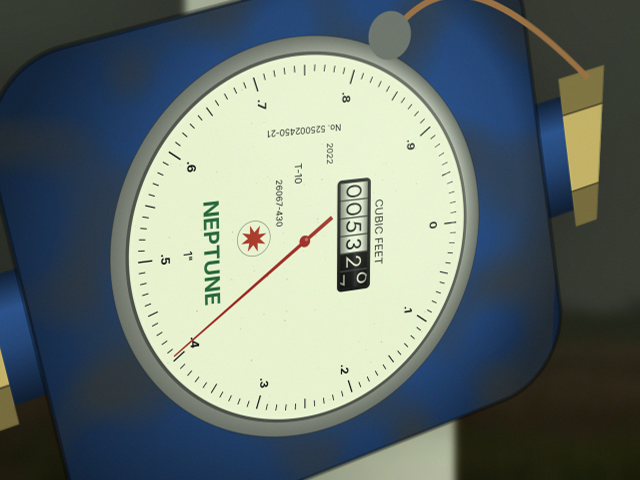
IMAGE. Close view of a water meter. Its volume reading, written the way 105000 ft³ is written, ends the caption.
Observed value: 5326.40 ft³
